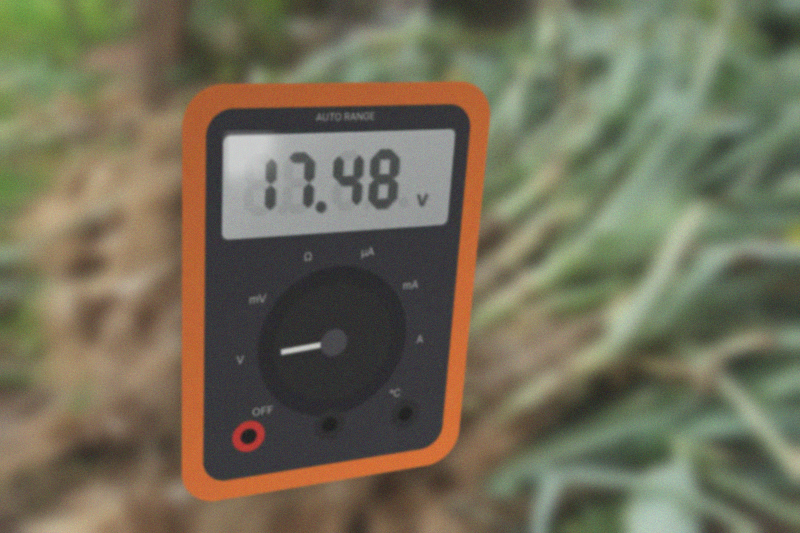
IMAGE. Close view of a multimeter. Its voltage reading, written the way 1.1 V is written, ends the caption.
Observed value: 17.48 V
